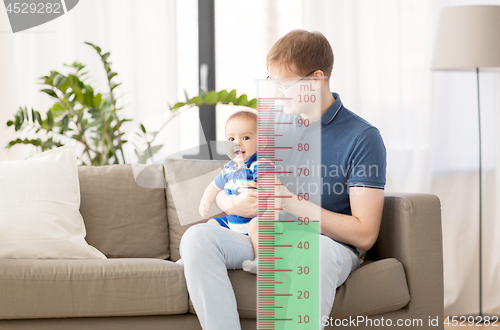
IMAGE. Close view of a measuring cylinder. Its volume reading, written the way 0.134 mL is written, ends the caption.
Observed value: 50 mL
